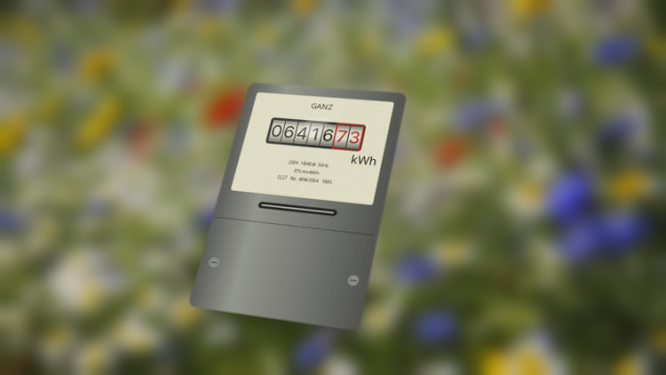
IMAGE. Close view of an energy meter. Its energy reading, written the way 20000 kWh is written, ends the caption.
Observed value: 6416.73 kWh
